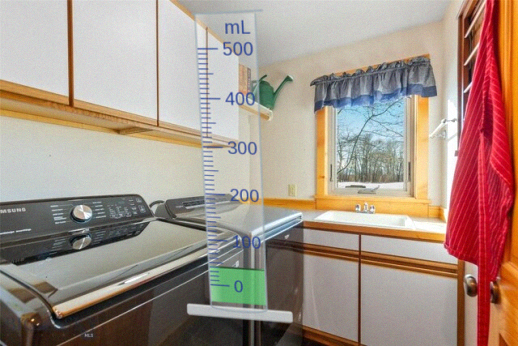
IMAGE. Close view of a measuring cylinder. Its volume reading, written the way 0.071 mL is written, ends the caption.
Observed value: 40 mL
